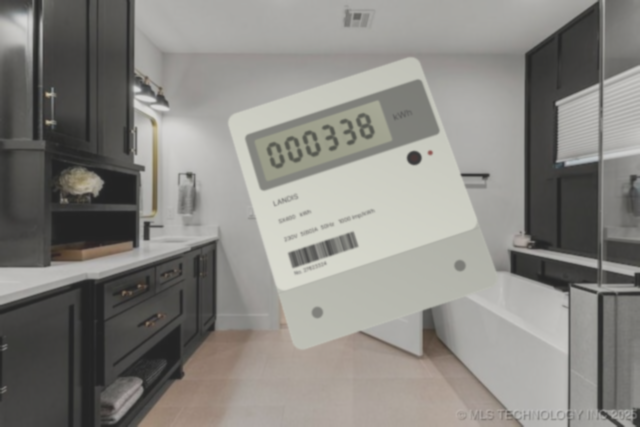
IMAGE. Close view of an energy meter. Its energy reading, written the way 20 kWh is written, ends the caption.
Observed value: 338 kWh
